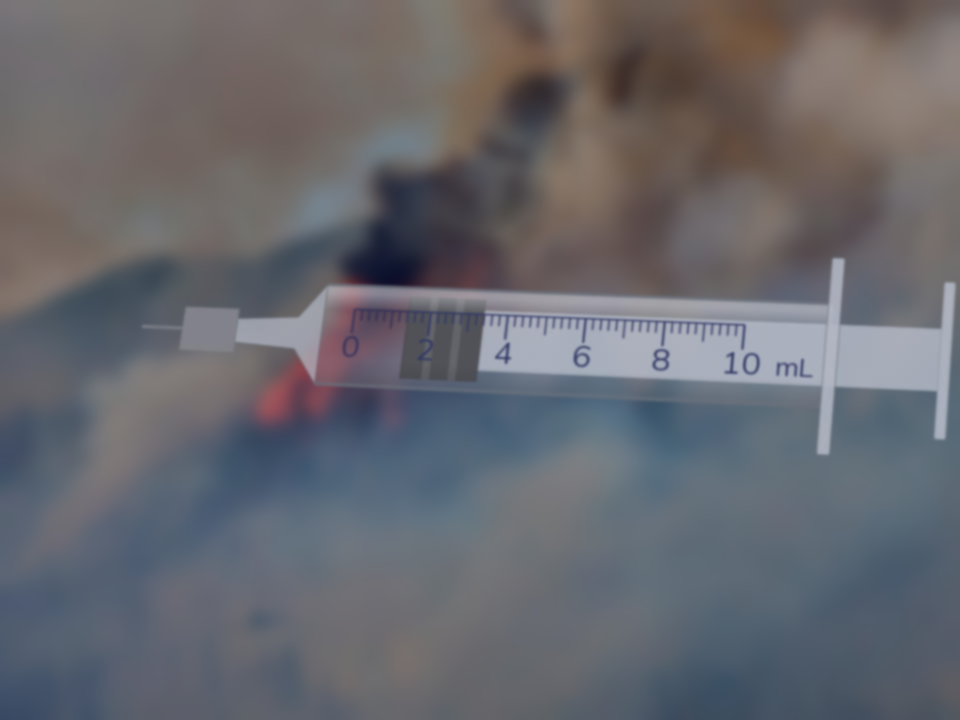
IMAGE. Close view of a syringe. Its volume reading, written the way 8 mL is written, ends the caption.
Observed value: 1.4 mL
